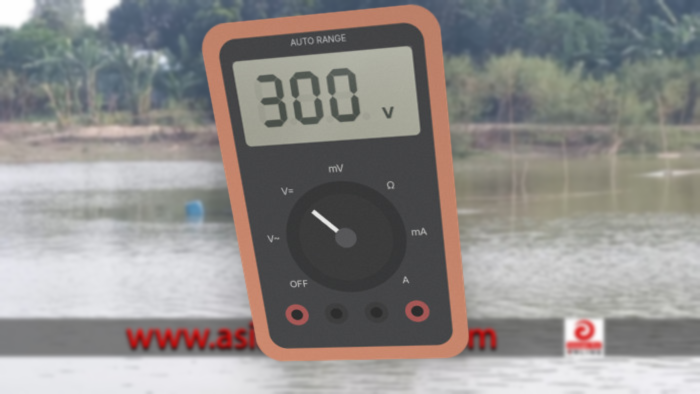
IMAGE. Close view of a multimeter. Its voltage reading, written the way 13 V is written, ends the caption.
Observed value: 300 V
